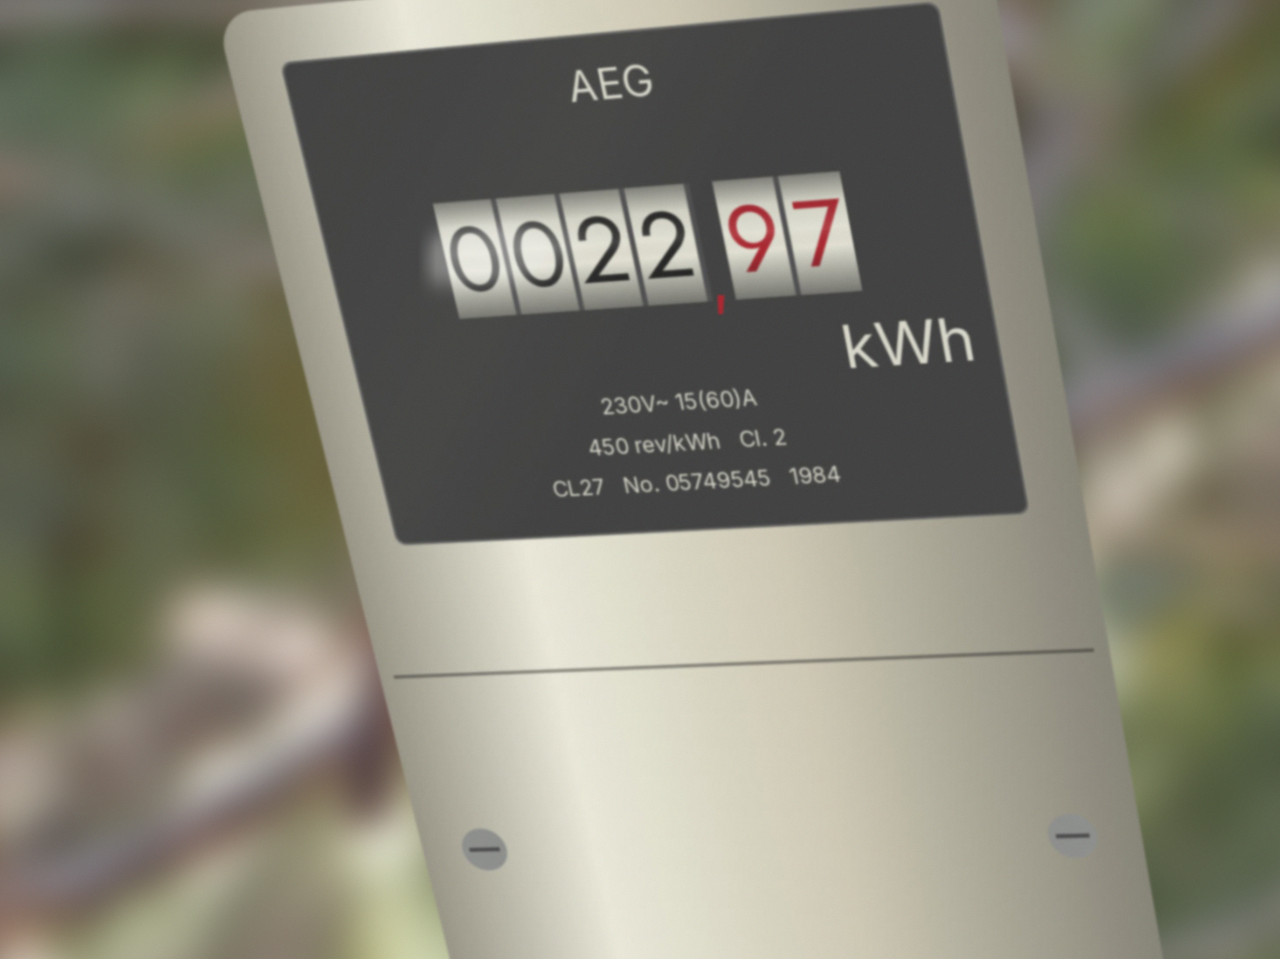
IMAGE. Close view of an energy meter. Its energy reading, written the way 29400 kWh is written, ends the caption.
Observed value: 22.97 kWh
